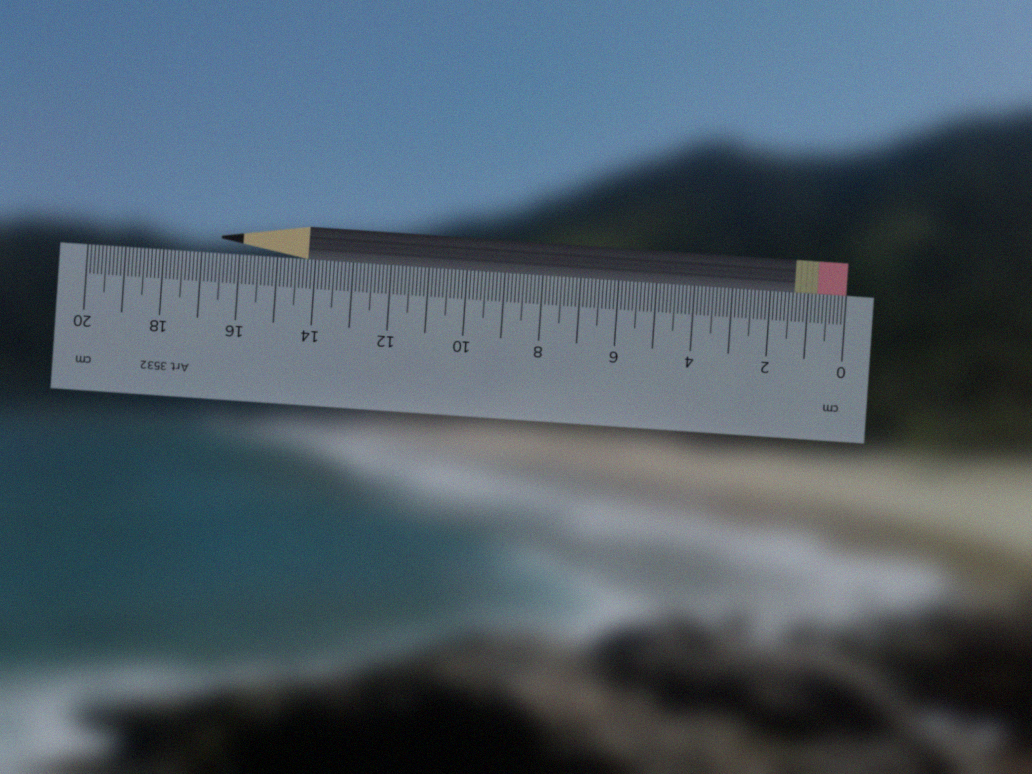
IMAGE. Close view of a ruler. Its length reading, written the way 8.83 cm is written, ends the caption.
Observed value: 16.5 cm
